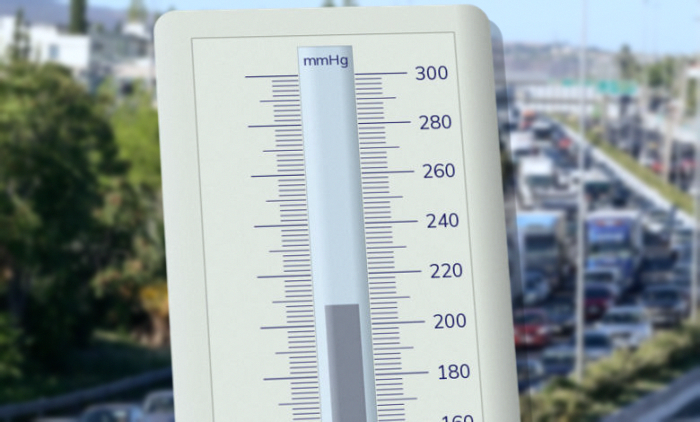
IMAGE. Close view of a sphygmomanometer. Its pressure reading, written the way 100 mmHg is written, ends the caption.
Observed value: 208 mmHg
